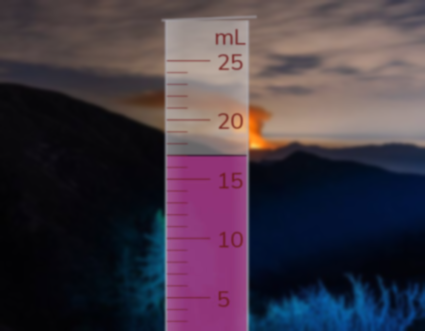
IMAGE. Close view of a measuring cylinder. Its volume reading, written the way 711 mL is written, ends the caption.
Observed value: 17 mL
